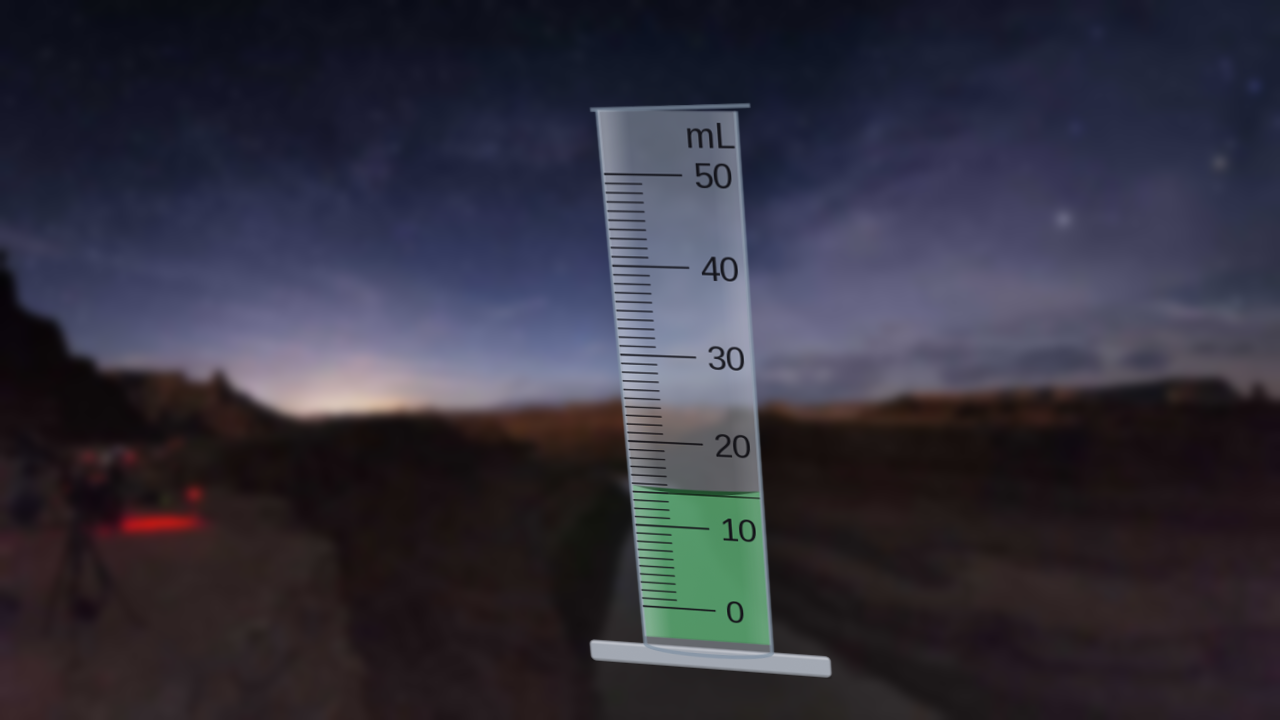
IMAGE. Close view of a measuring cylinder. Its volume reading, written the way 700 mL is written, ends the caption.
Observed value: 14 mL
